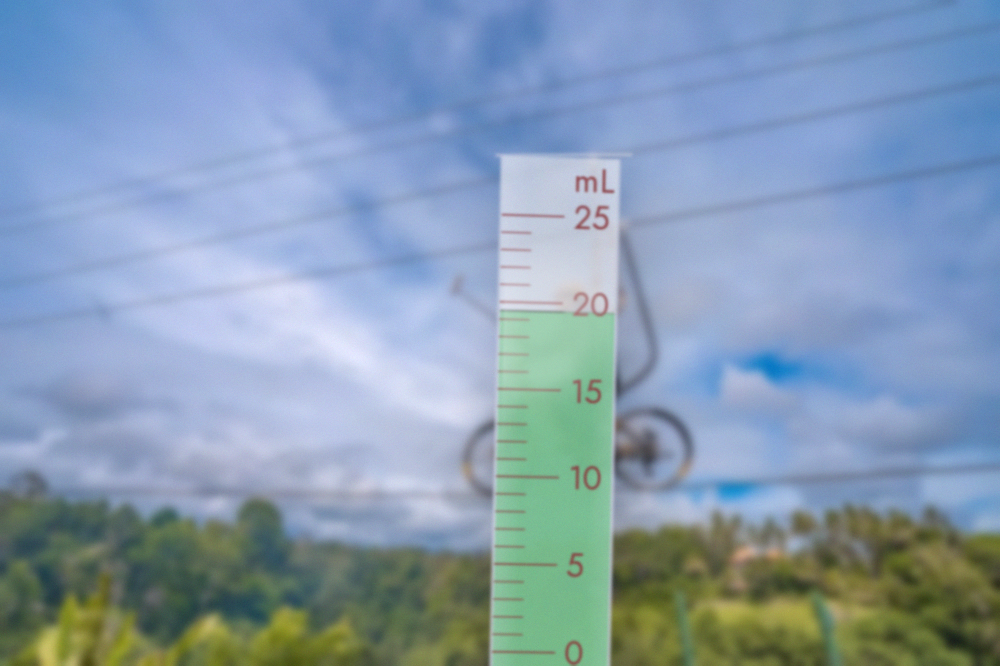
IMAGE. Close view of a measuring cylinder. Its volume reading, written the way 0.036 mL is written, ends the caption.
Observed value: 19.5 mL
